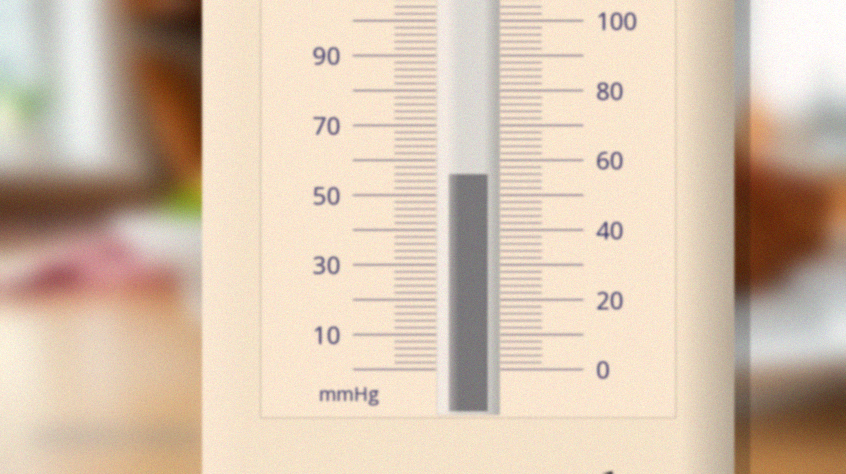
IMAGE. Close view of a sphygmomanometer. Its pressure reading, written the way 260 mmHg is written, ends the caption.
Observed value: 56 mmHg
